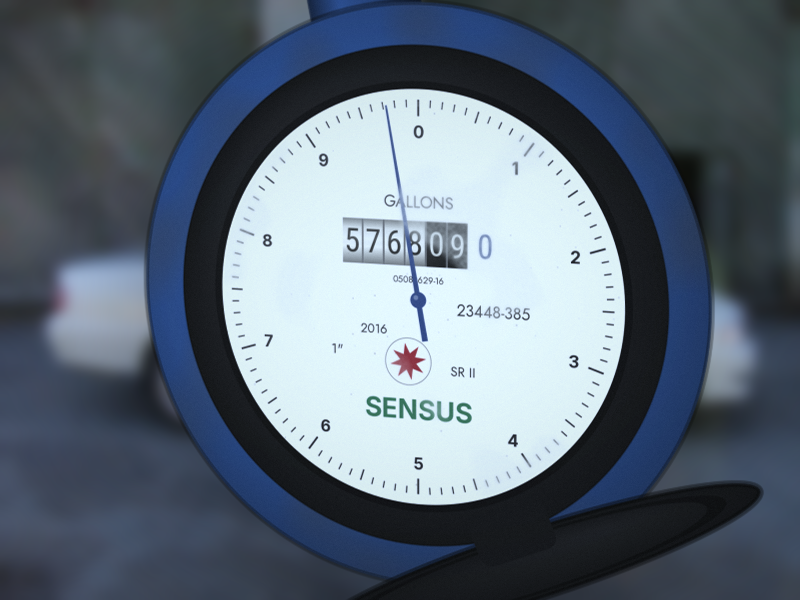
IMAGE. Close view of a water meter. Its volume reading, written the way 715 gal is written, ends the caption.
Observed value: 5768089.7 gal
